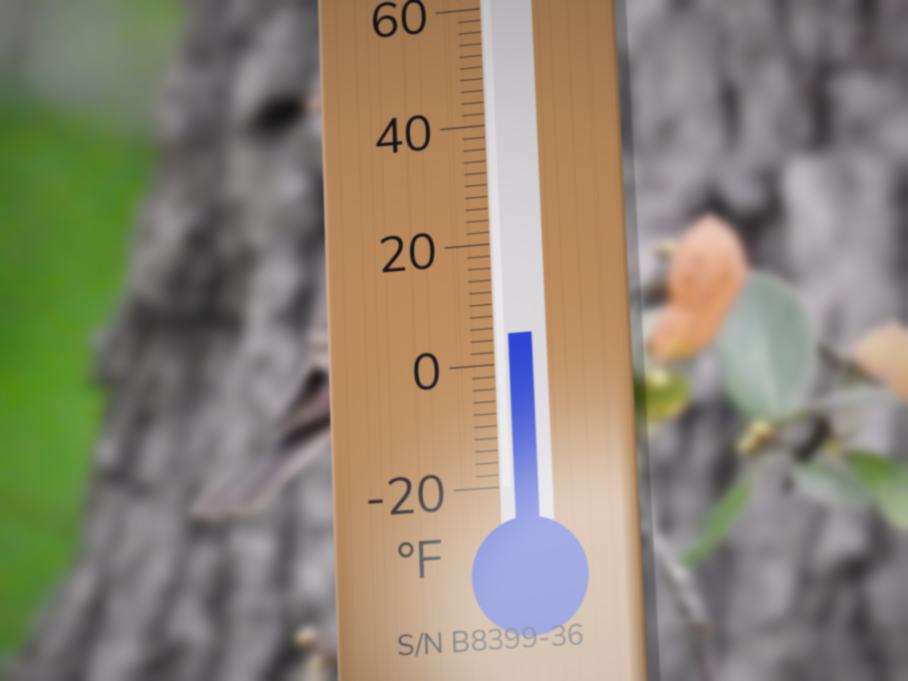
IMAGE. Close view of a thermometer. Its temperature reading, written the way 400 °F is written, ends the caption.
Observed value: 5 °F
